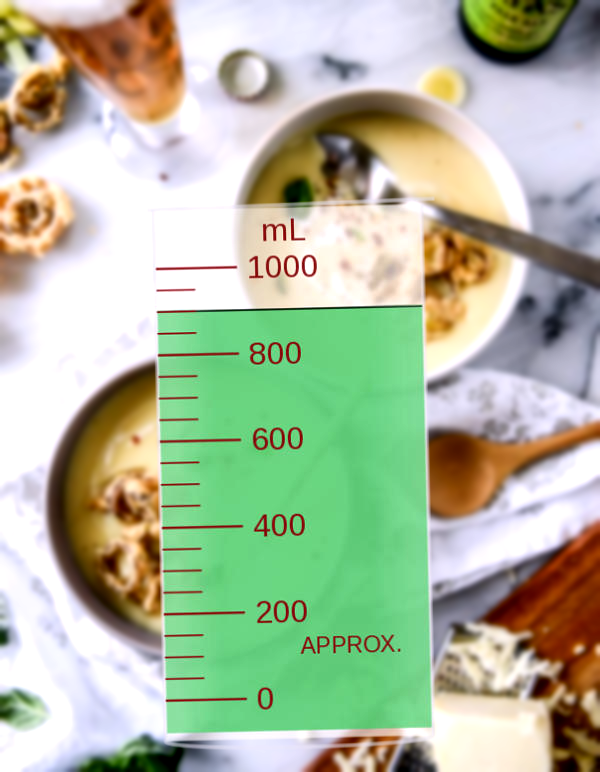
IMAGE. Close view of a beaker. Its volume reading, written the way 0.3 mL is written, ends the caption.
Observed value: 900 mL
